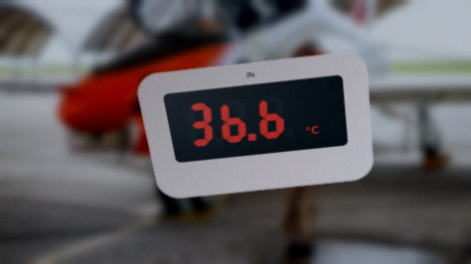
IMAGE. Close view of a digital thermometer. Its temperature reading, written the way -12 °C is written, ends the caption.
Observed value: 36.6 °C
